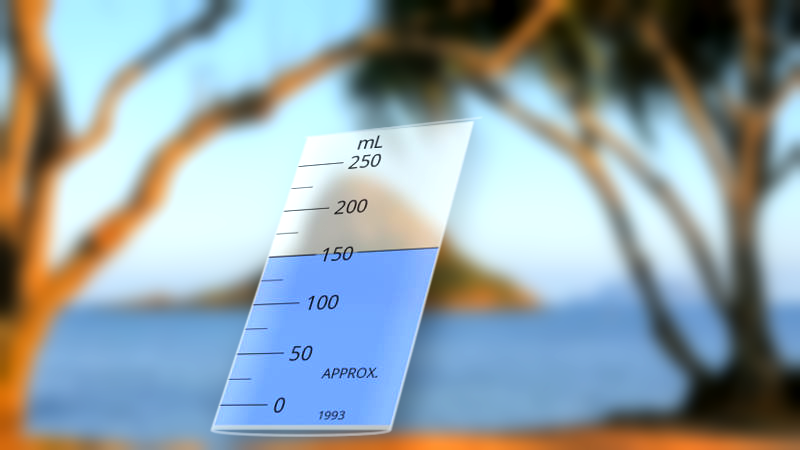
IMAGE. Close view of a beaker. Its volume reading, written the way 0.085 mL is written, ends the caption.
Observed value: 150 mL
